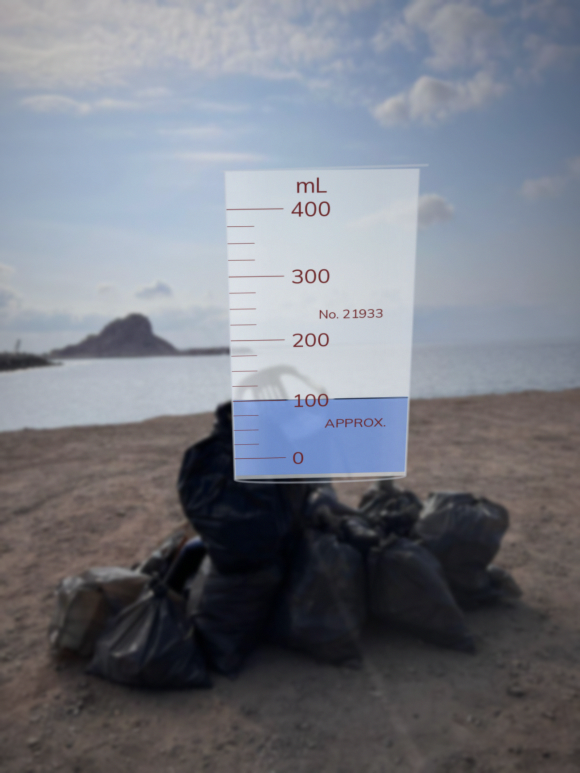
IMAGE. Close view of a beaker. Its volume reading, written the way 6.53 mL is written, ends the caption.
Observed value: 100 mL
